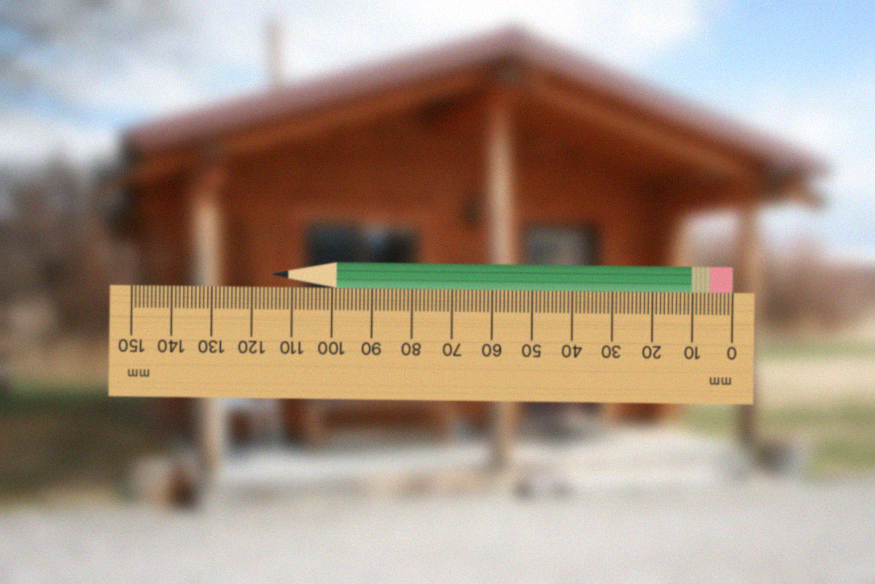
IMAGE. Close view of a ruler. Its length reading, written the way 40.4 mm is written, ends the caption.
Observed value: 115 mm
